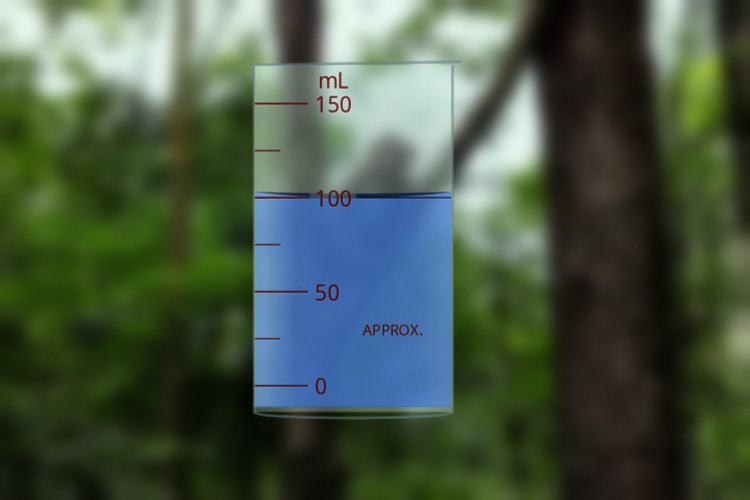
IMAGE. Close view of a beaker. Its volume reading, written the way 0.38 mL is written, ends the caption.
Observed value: 100 mL
